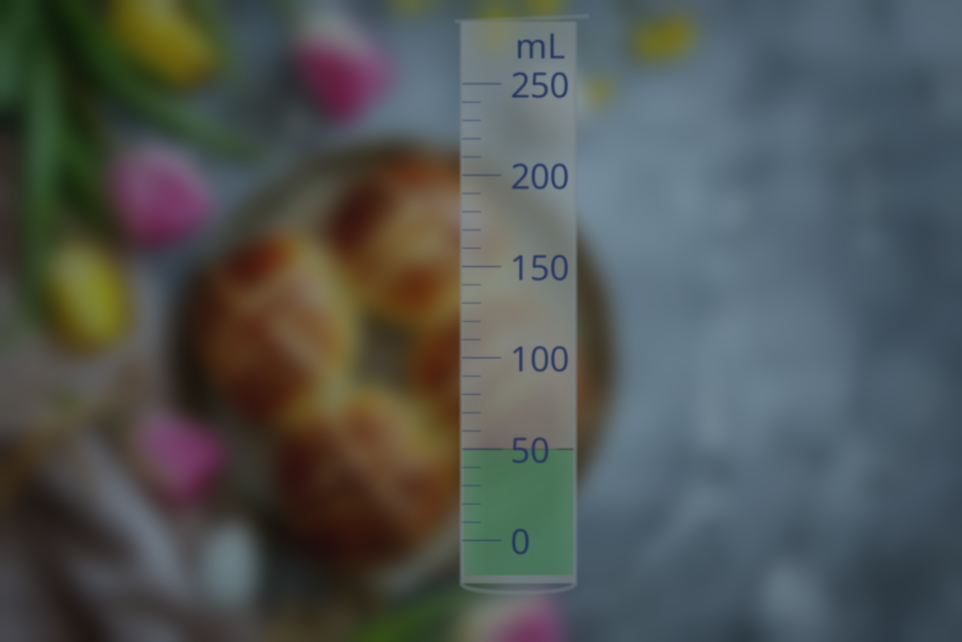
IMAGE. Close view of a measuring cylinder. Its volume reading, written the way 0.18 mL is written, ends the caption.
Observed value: 50 mL
